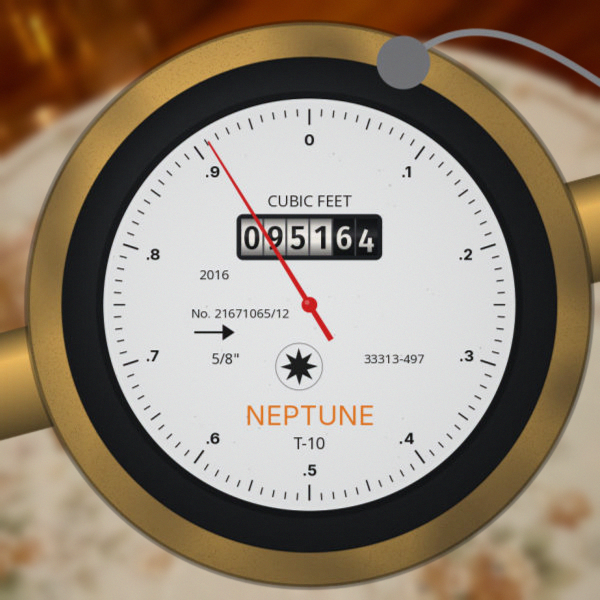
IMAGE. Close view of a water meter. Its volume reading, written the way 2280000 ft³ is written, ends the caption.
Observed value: 95163.91 ft³
